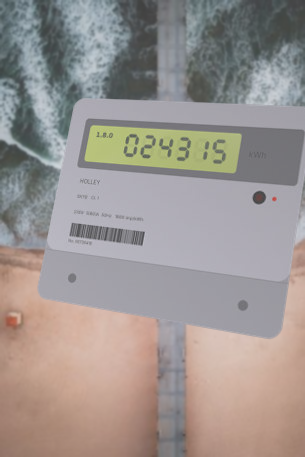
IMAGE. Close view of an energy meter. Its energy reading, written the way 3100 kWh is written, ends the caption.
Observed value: 24315 kWh
